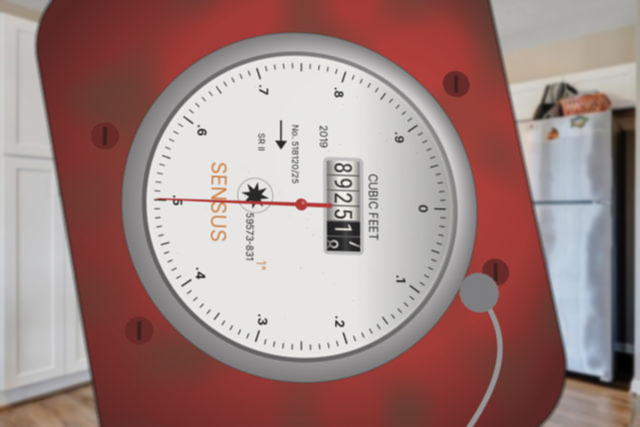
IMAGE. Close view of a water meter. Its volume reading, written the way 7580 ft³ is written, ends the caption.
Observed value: 892517.50 ft³
